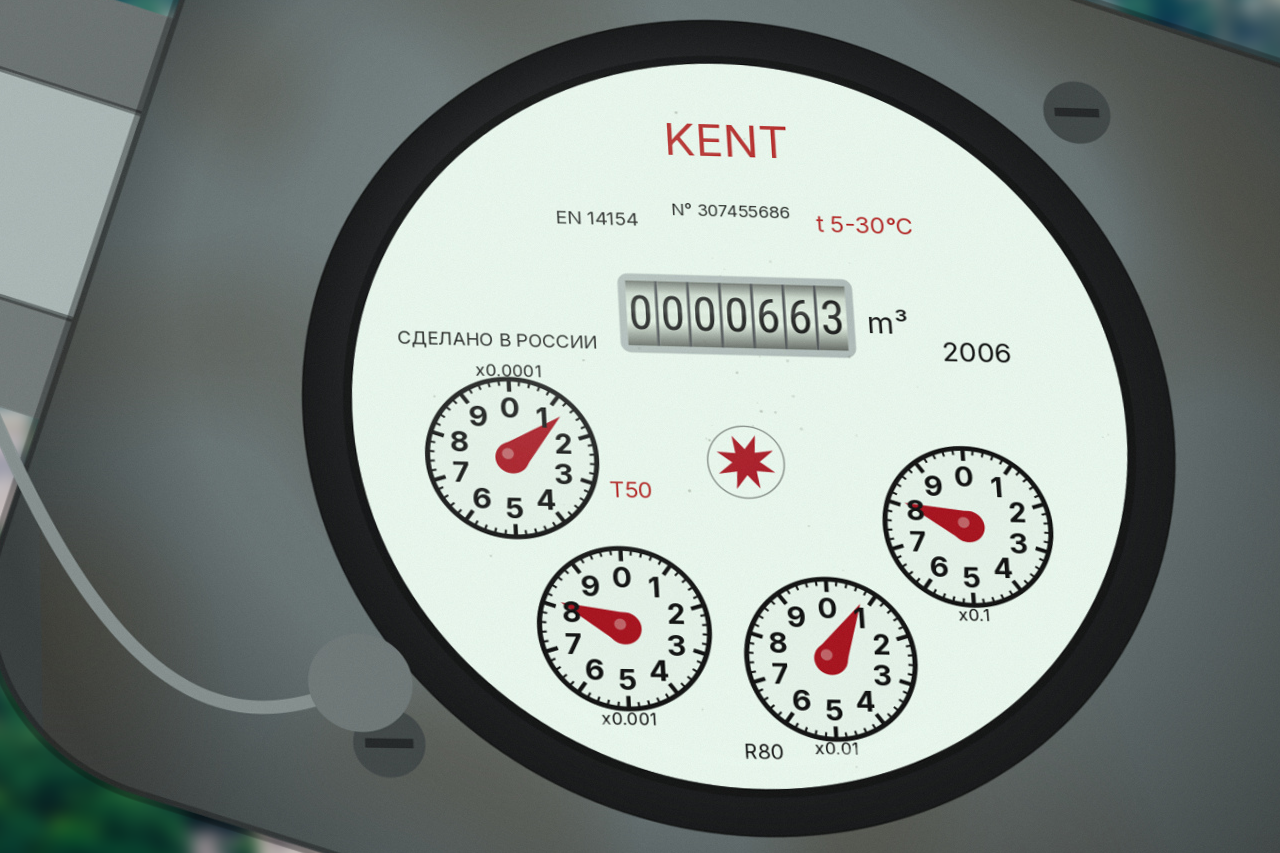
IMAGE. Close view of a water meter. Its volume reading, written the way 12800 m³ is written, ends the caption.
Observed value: 663.8081 m³
